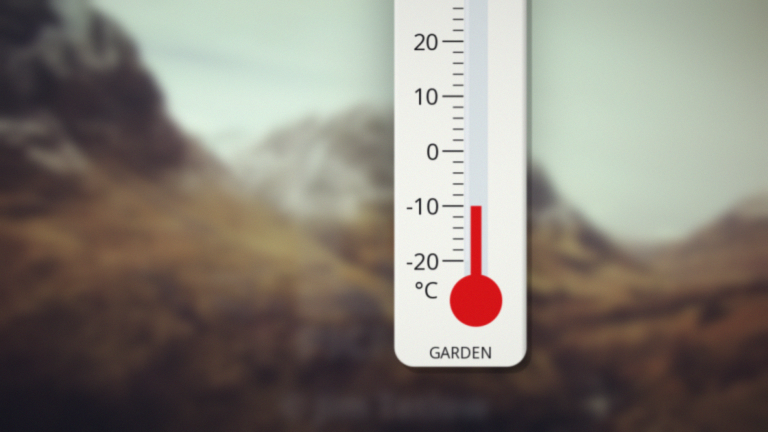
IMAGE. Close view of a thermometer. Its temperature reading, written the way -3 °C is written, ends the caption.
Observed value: -10 °C
